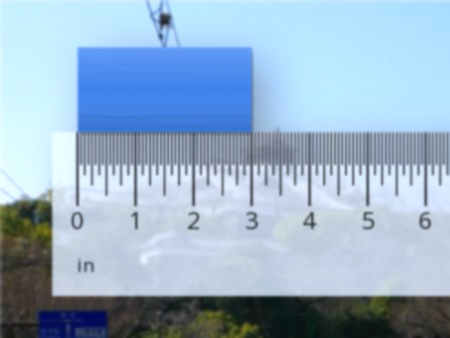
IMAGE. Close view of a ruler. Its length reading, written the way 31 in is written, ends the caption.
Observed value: 3 in
